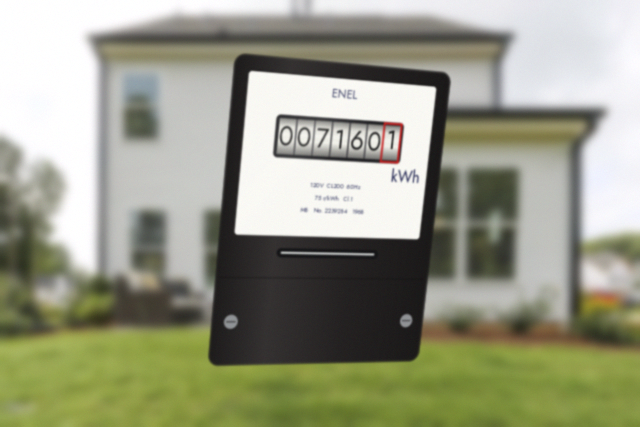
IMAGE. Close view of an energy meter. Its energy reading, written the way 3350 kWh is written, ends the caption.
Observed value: 7160.1 kWh
